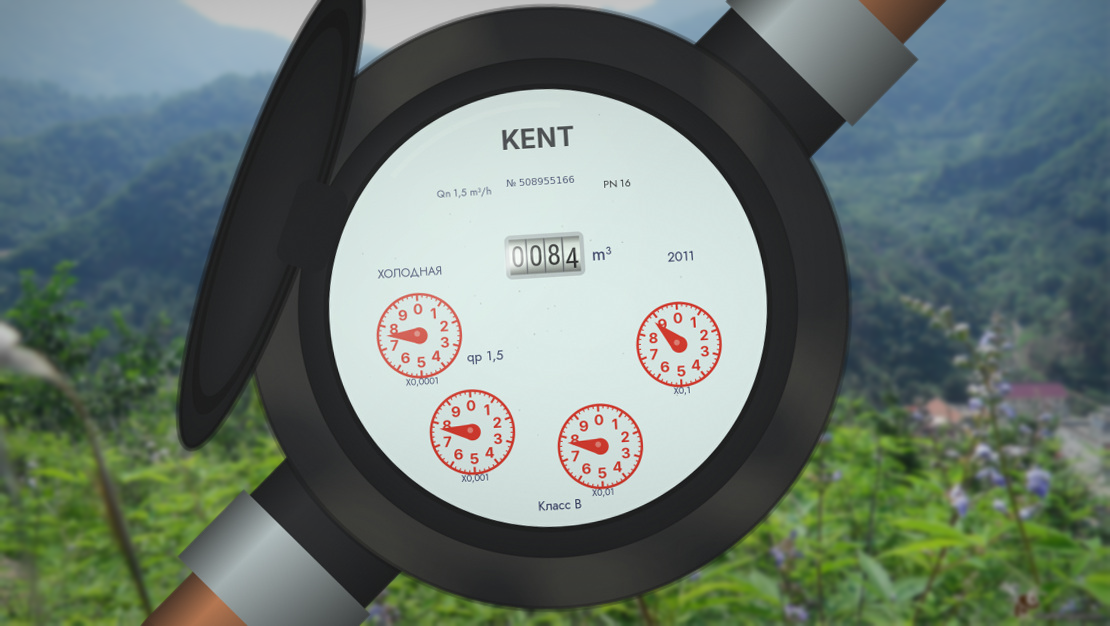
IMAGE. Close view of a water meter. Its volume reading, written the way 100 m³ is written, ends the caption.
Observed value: 83.8777 m³
